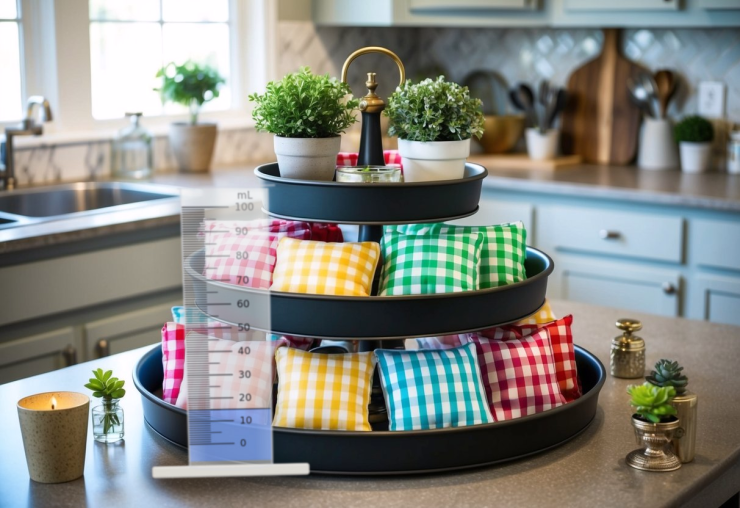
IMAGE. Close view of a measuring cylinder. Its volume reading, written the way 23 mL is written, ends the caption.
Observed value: 15 mL
